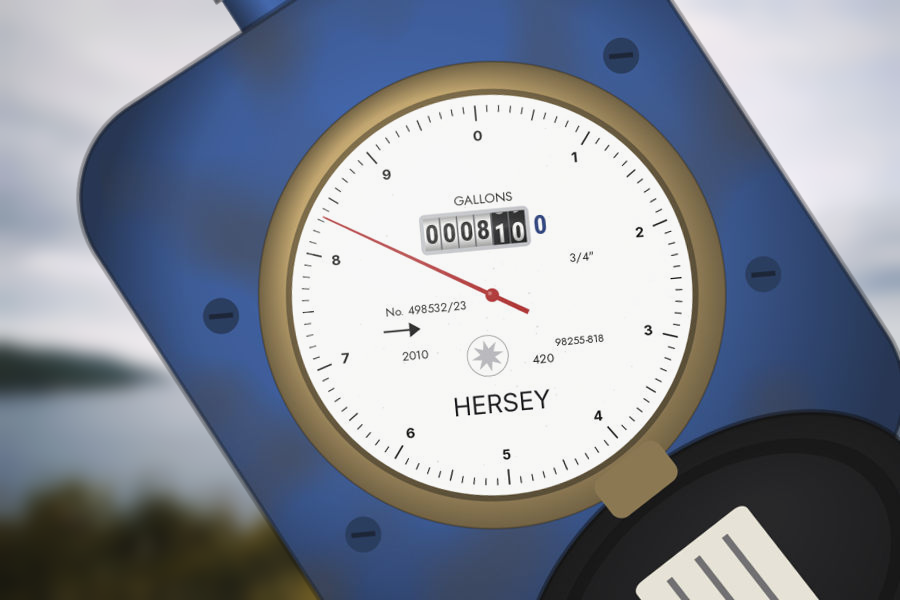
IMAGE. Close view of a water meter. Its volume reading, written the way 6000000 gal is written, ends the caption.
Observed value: 8098.3 gal
